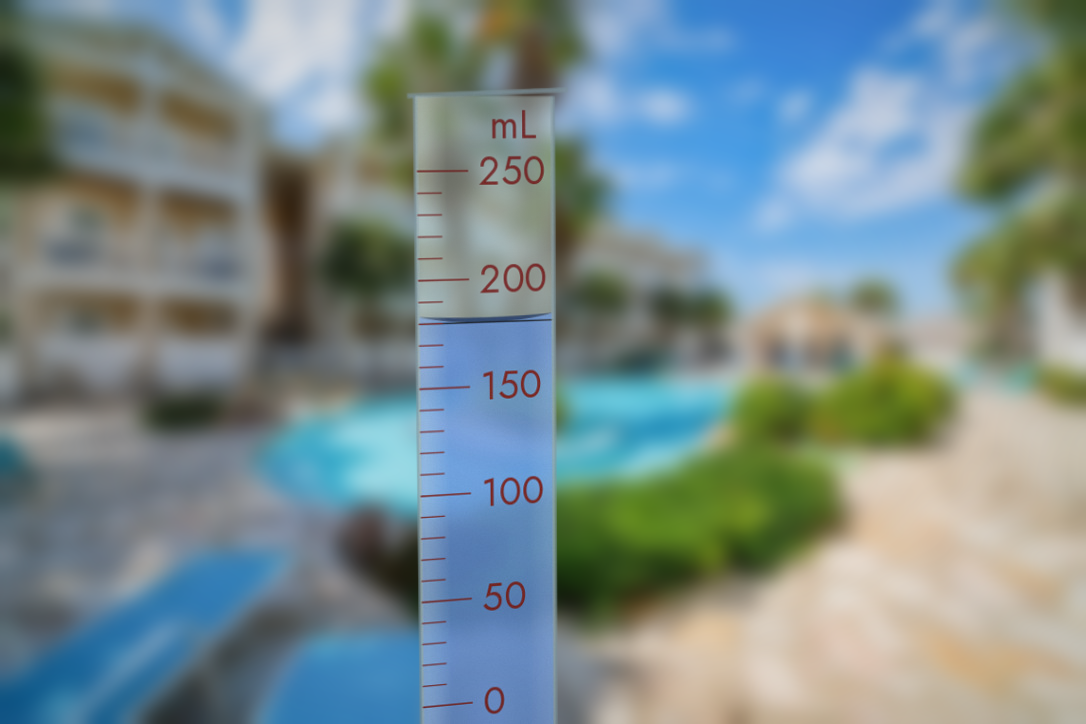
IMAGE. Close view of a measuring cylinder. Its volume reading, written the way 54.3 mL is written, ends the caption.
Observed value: 180 mL
